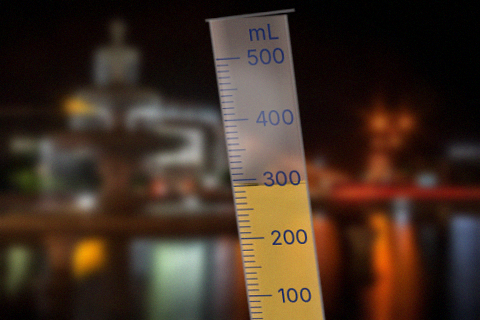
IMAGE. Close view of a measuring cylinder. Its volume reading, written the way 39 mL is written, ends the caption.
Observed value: 290 mL
